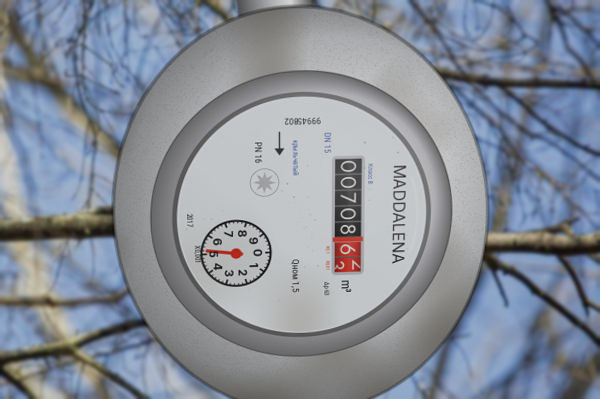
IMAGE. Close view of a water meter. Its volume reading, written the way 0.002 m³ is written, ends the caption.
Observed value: 708.625 m³
